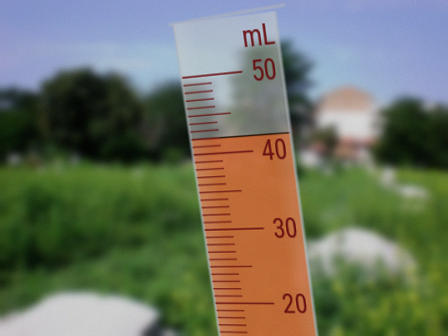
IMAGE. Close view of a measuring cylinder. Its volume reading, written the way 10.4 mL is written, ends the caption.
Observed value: 42 mL
